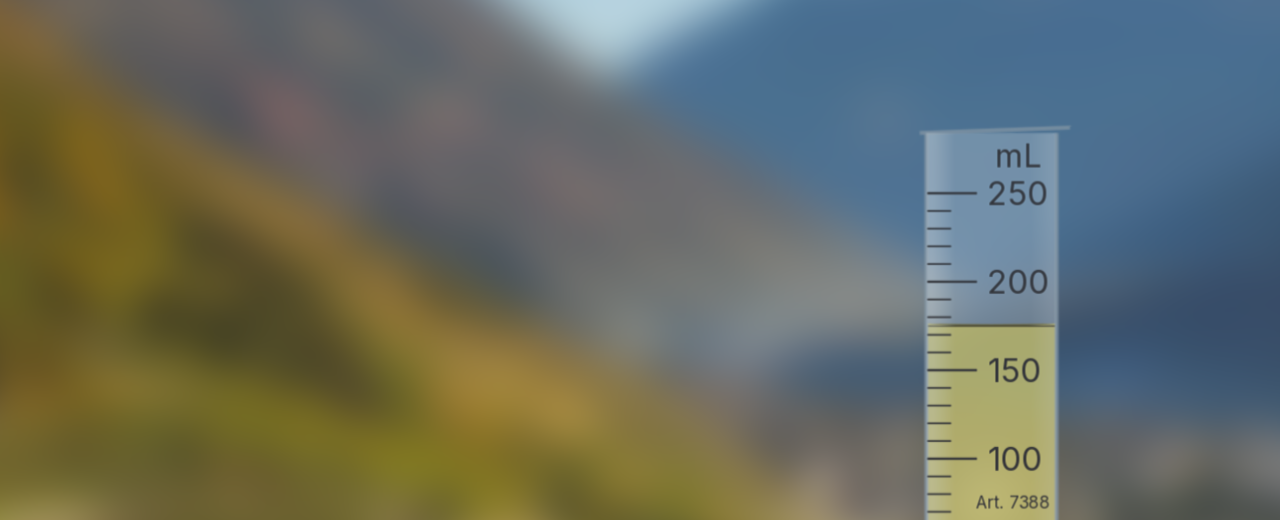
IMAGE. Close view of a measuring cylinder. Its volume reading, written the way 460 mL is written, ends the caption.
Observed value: 175 mL
